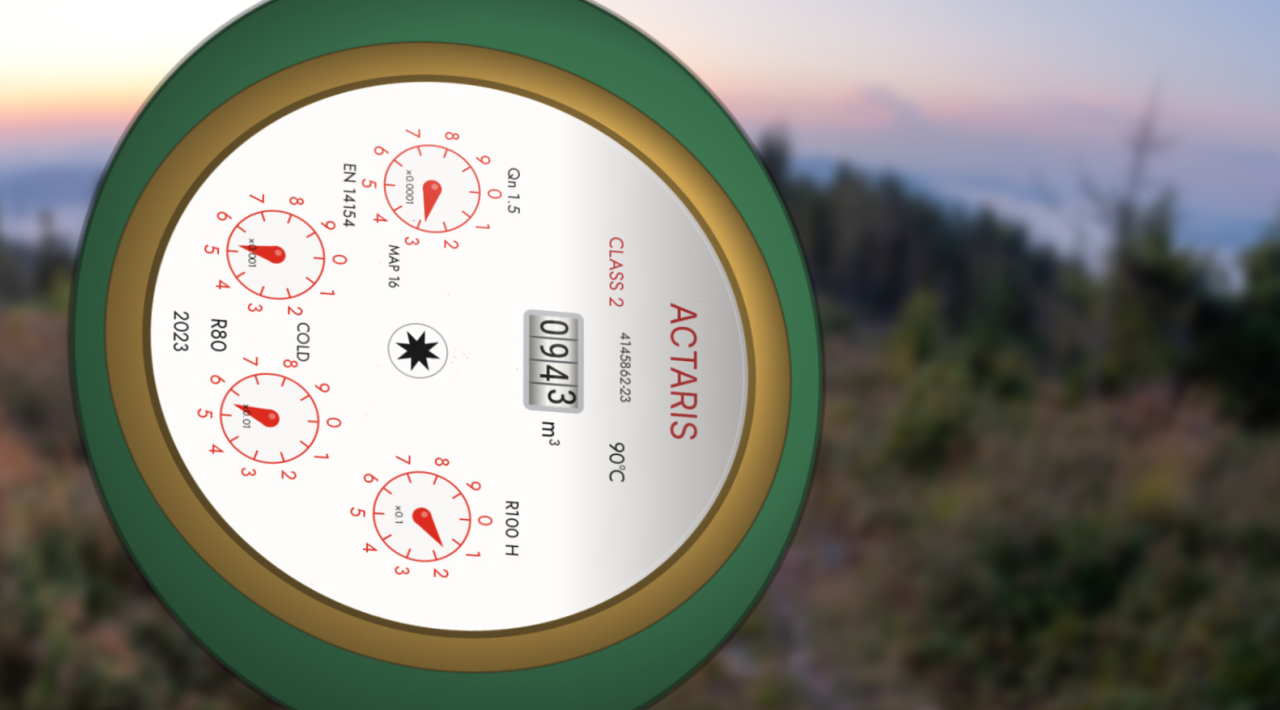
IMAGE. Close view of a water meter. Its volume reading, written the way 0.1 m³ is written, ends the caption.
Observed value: 943.1552 m³
